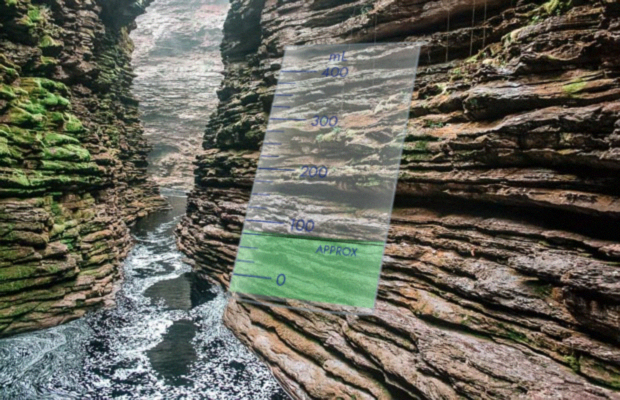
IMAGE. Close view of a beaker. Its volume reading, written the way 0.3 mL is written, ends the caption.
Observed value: 75 mL
